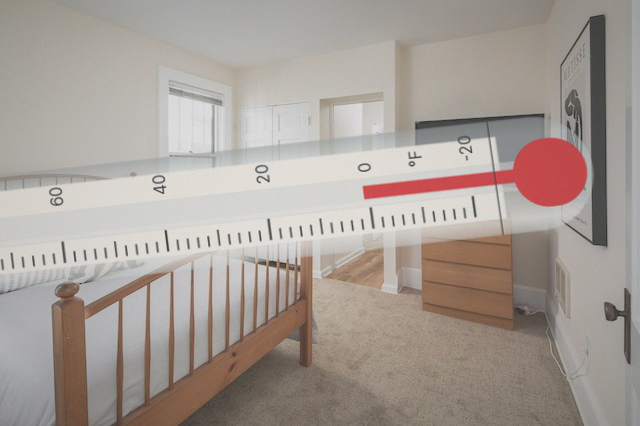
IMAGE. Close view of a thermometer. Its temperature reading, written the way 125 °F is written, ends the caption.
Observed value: 1 °F
